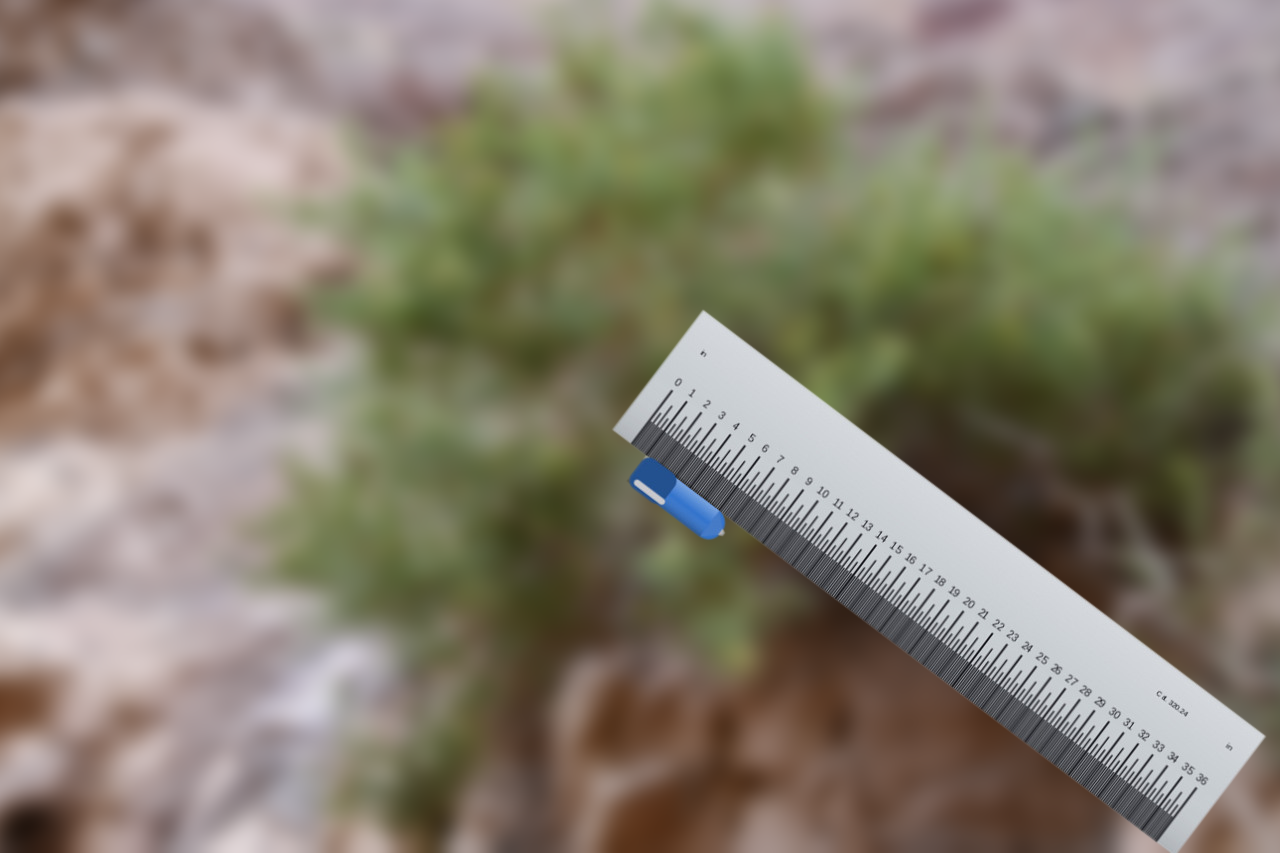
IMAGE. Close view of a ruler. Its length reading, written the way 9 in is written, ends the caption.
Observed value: 6 in
